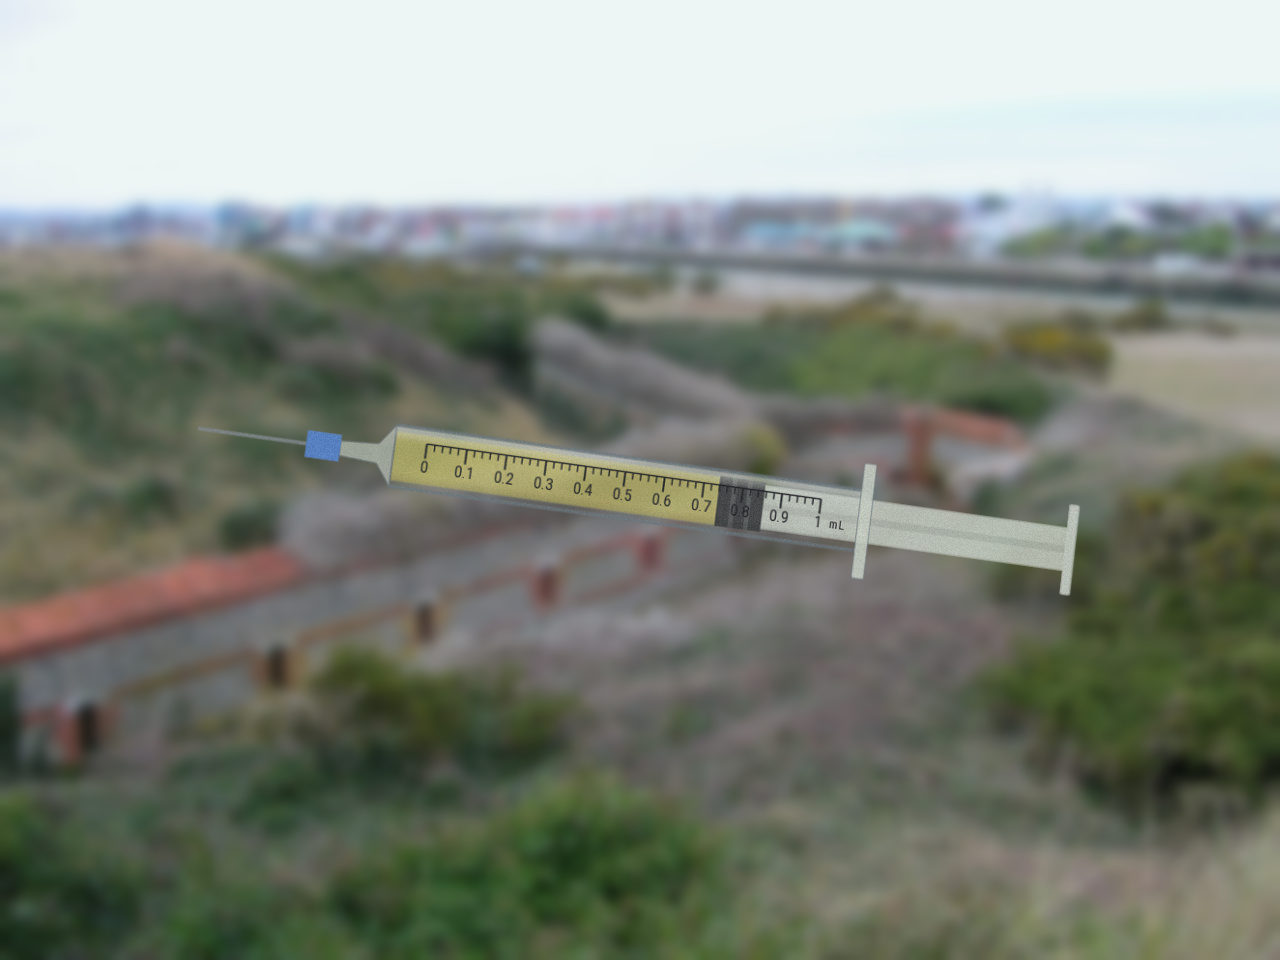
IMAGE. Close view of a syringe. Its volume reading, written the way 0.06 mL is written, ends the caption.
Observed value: 0.74 mL
